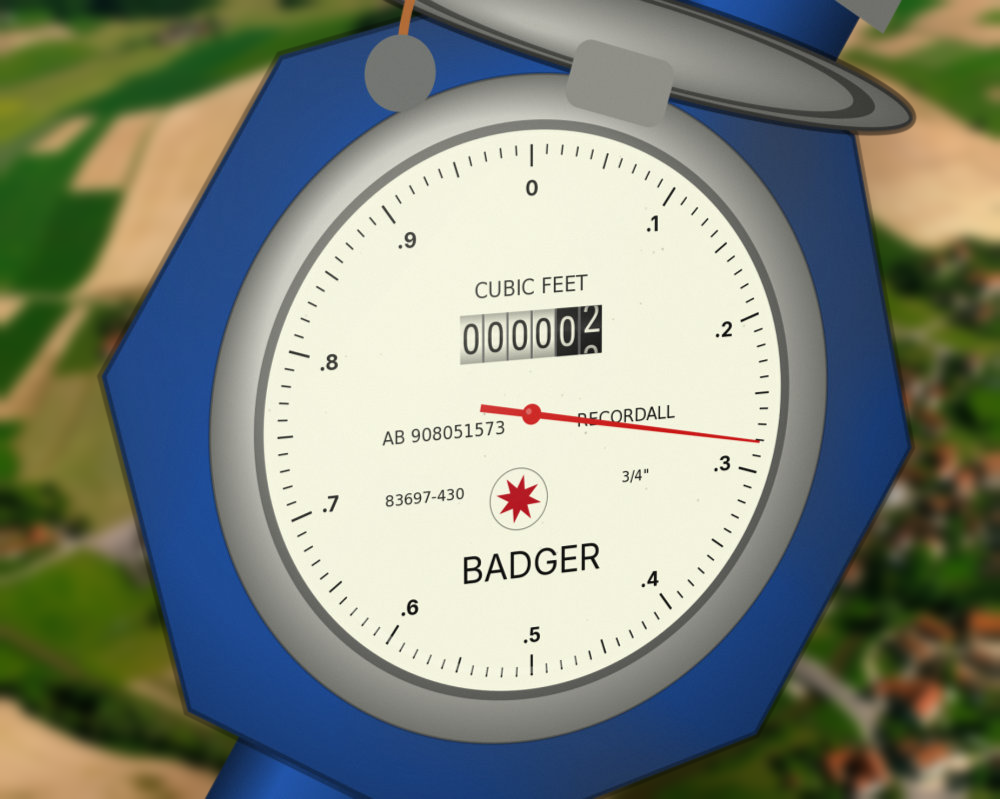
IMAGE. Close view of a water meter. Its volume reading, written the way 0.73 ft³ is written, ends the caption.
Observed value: 2.28 ft³
